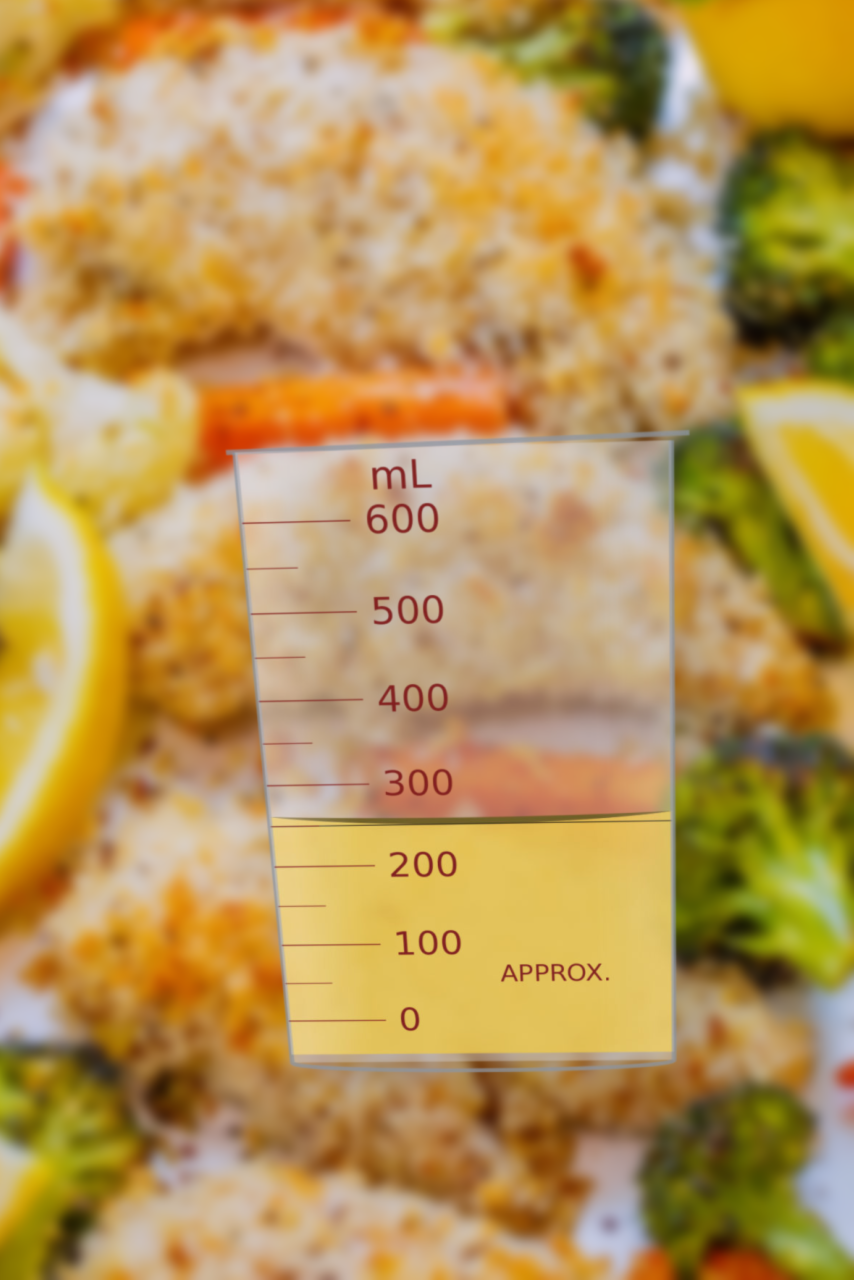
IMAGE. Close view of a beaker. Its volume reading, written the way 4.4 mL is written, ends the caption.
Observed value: 250 mL
